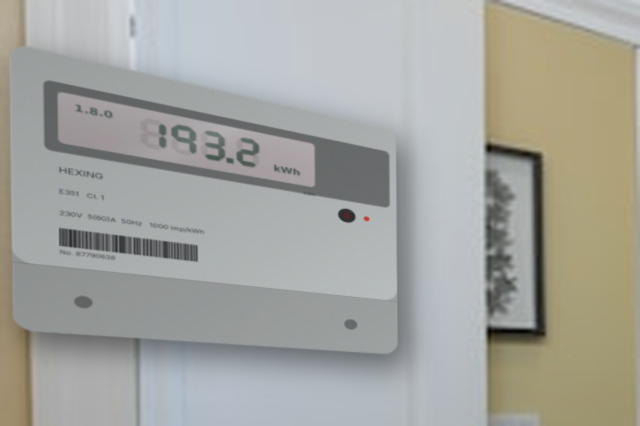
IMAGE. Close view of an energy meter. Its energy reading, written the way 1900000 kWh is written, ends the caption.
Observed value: 193.2 kWh
